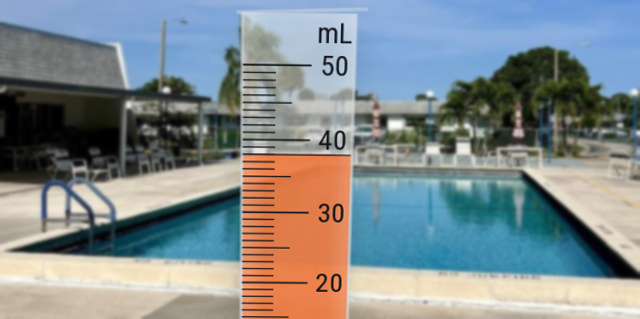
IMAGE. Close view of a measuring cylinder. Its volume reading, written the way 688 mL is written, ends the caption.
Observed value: 38 mL
